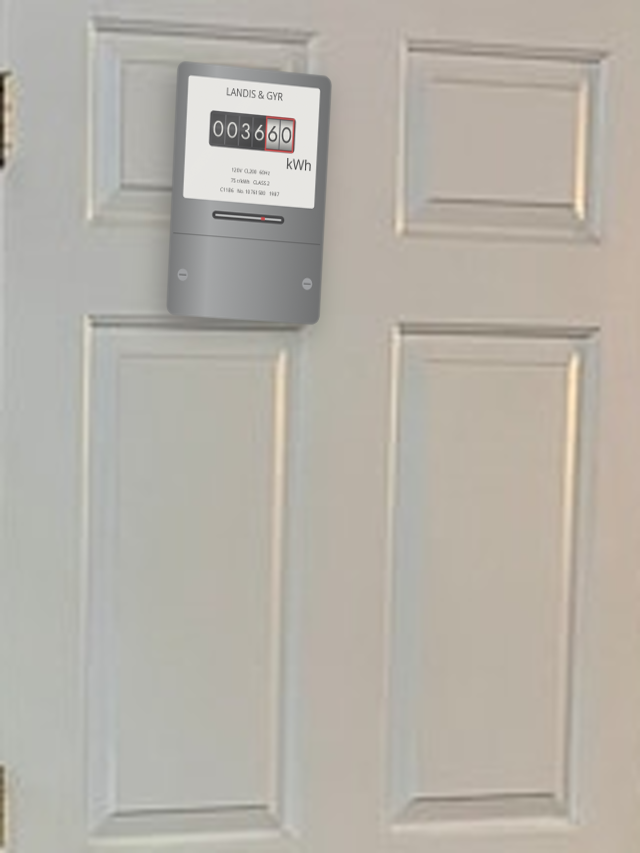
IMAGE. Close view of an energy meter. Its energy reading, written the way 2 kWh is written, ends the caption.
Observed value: 36.60 kWh
